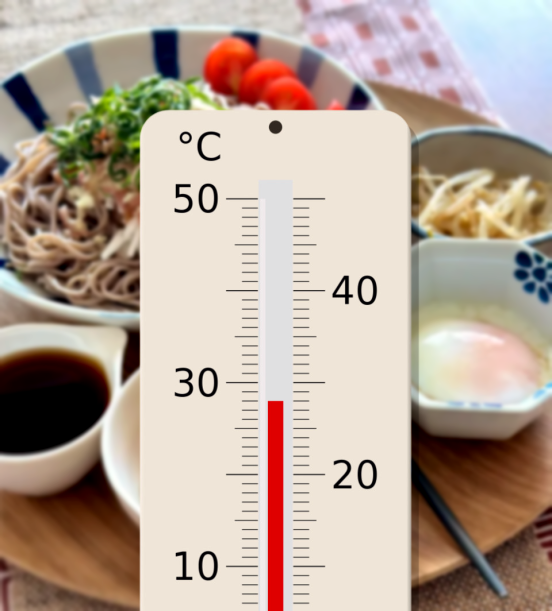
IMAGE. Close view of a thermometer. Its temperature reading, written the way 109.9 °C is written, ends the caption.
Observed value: 28 °C
